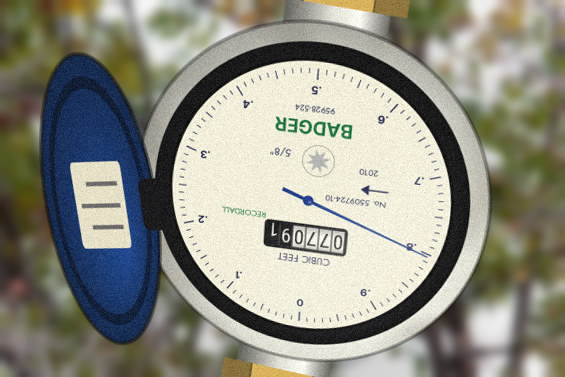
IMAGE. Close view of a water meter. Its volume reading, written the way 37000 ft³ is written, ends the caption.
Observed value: 77090.80 ft³
